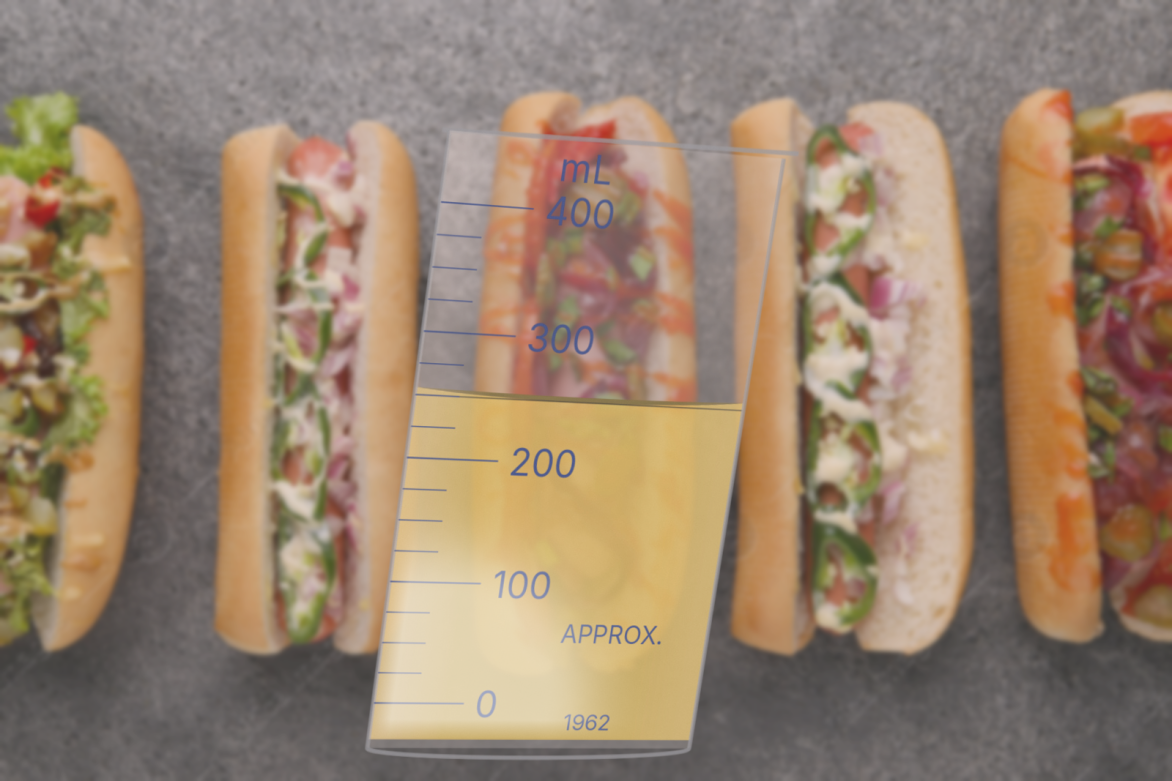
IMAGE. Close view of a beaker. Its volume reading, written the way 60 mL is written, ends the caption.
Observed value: 250 mL
